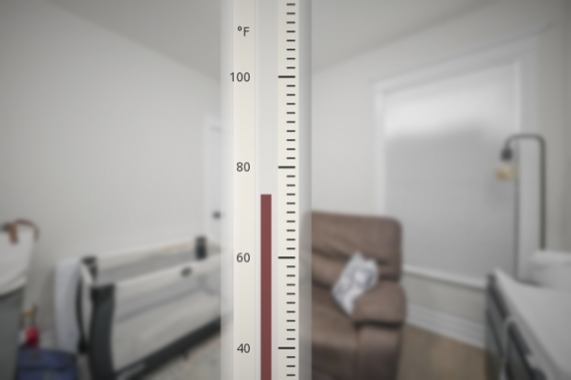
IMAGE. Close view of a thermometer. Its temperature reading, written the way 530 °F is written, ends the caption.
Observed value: 74 °F
